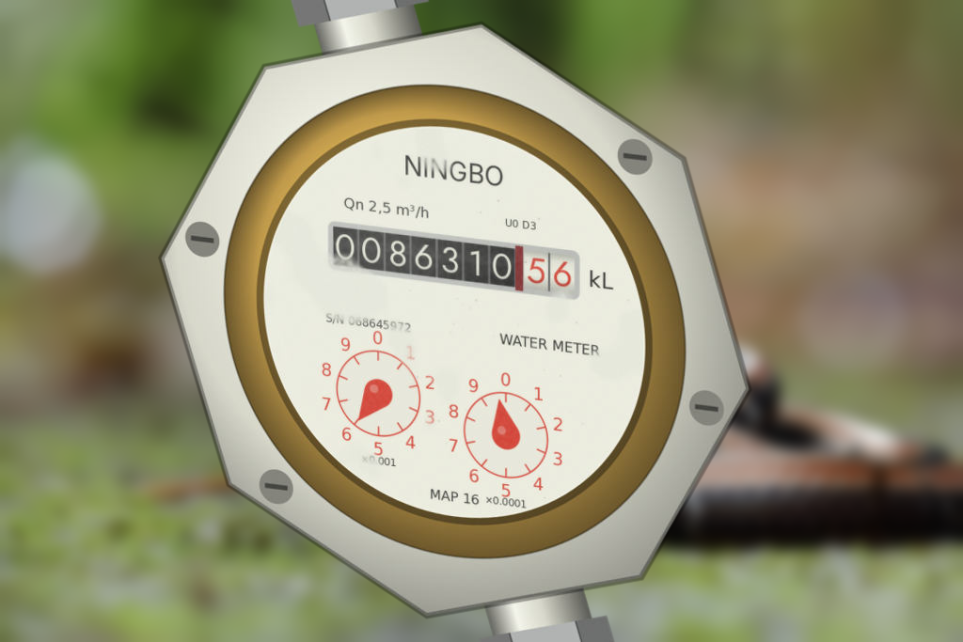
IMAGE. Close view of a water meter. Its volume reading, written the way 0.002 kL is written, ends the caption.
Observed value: 86310.5659 kL
